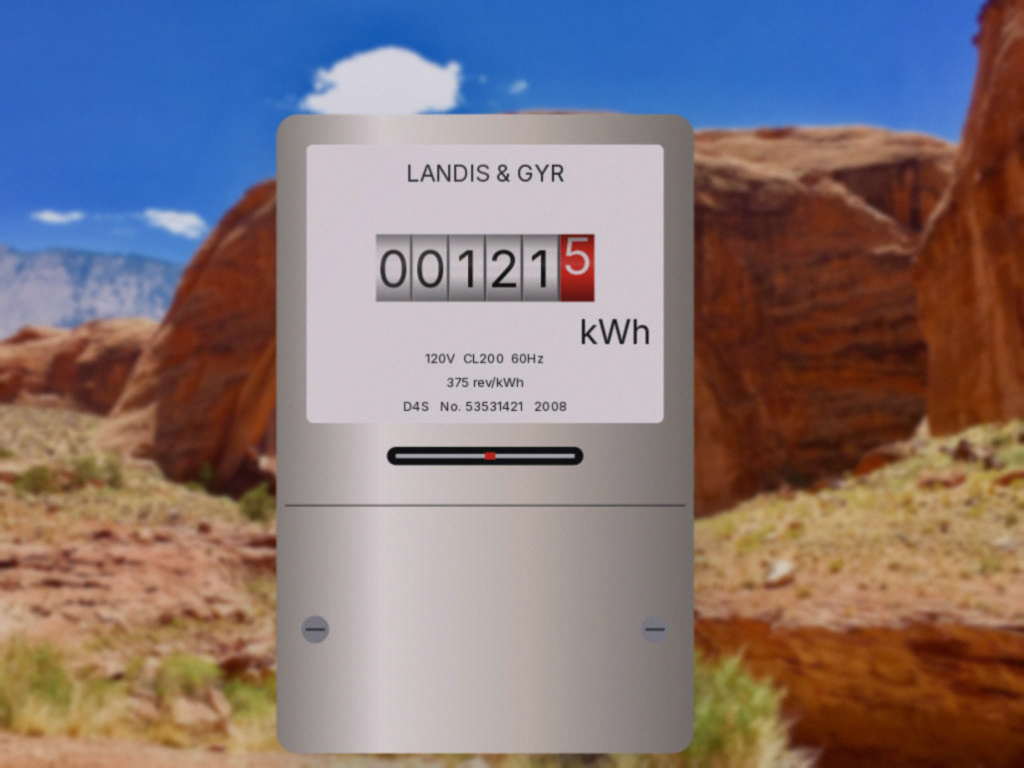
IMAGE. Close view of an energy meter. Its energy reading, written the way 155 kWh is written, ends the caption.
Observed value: 121.5 kWh
